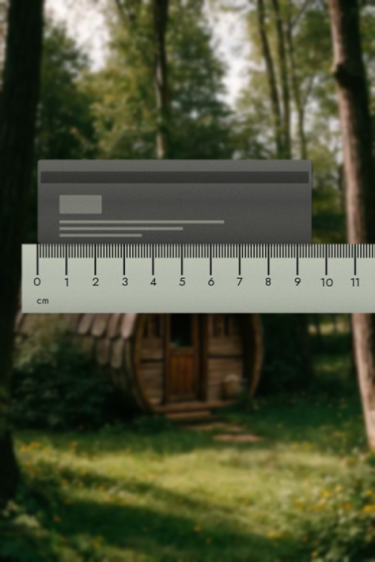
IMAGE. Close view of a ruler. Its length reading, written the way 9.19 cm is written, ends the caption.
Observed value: 9.5 cm
